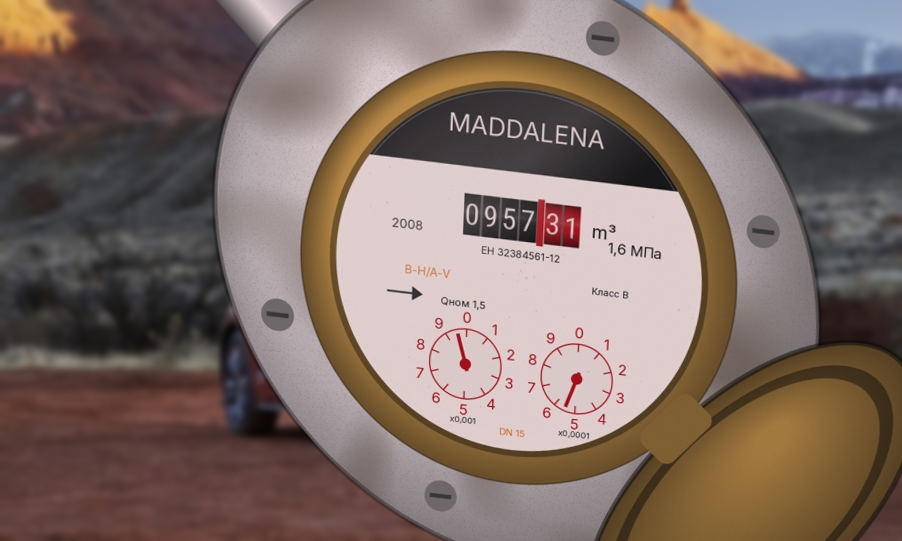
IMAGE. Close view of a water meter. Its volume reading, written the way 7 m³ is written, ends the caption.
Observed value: 957.3095 m³
